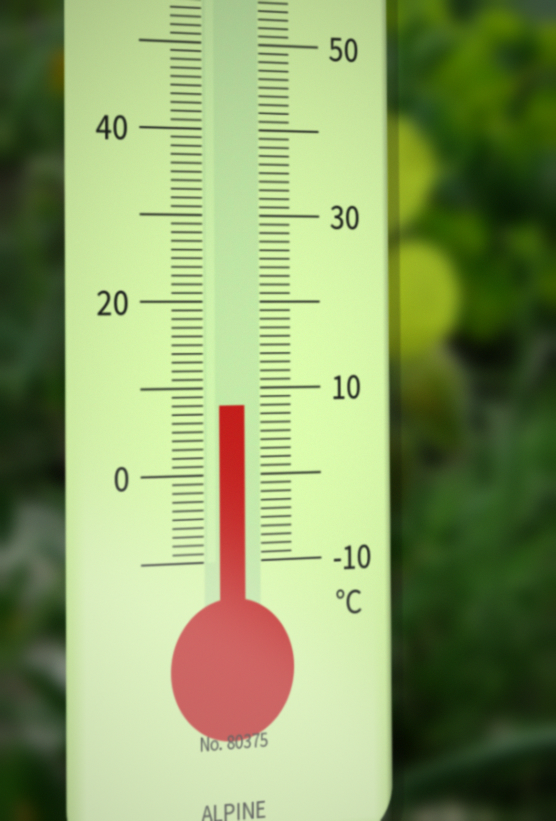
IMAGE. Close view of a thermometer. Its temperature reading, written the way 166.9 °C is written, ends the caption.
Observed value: 8 °C
